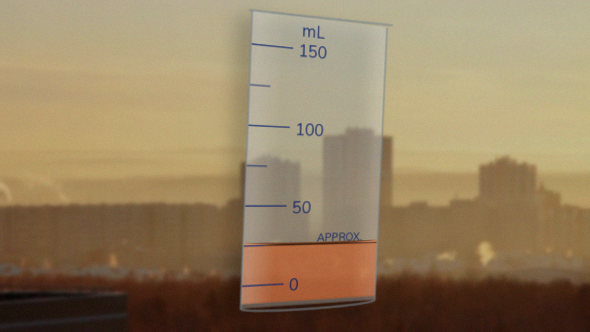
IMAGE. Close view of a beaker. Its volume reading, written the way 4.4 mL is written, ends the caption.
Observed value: 25 mL
